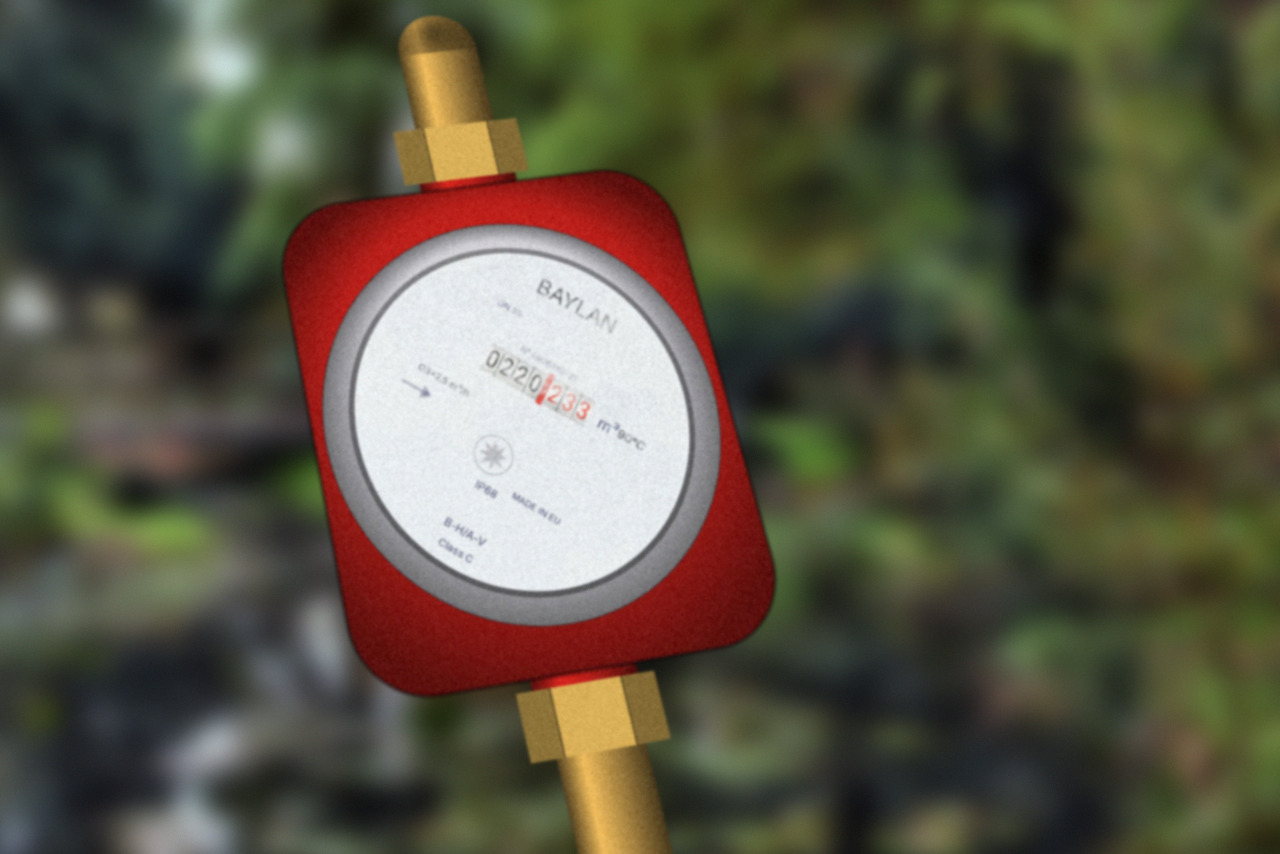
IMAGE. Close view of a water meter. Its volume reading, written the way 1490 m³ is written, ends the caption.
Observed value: 220.233 m³
